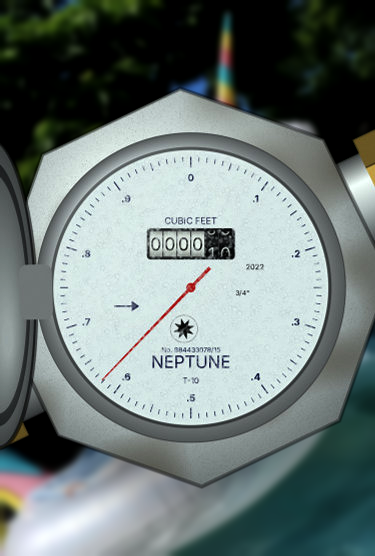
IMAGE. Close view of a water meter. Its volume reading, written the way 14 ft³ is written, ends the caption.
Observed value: 9.62 ft³
